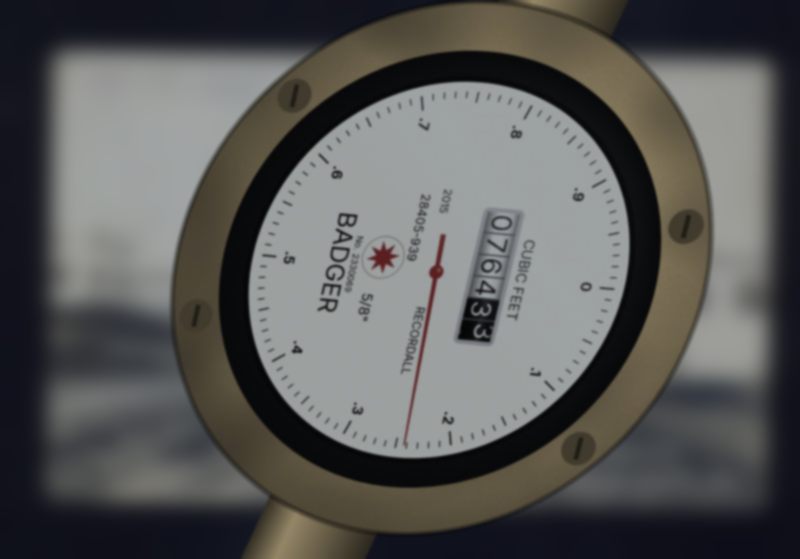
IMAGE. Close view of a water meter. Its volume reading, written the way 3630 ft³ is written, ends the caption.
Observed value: 76433.24 ft³
